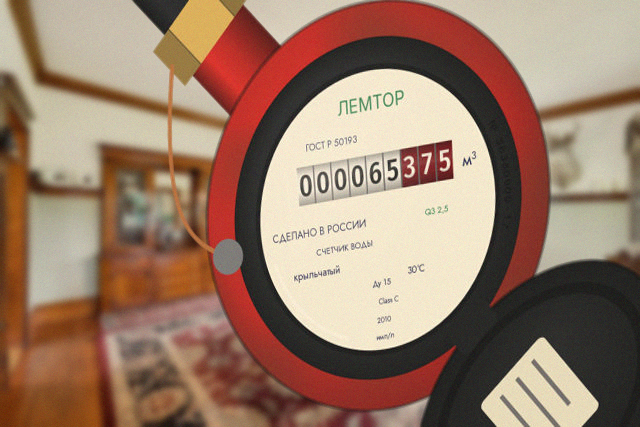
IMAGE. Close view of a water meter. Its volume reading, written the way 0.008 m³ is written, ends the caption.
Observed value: 65.375 m³
